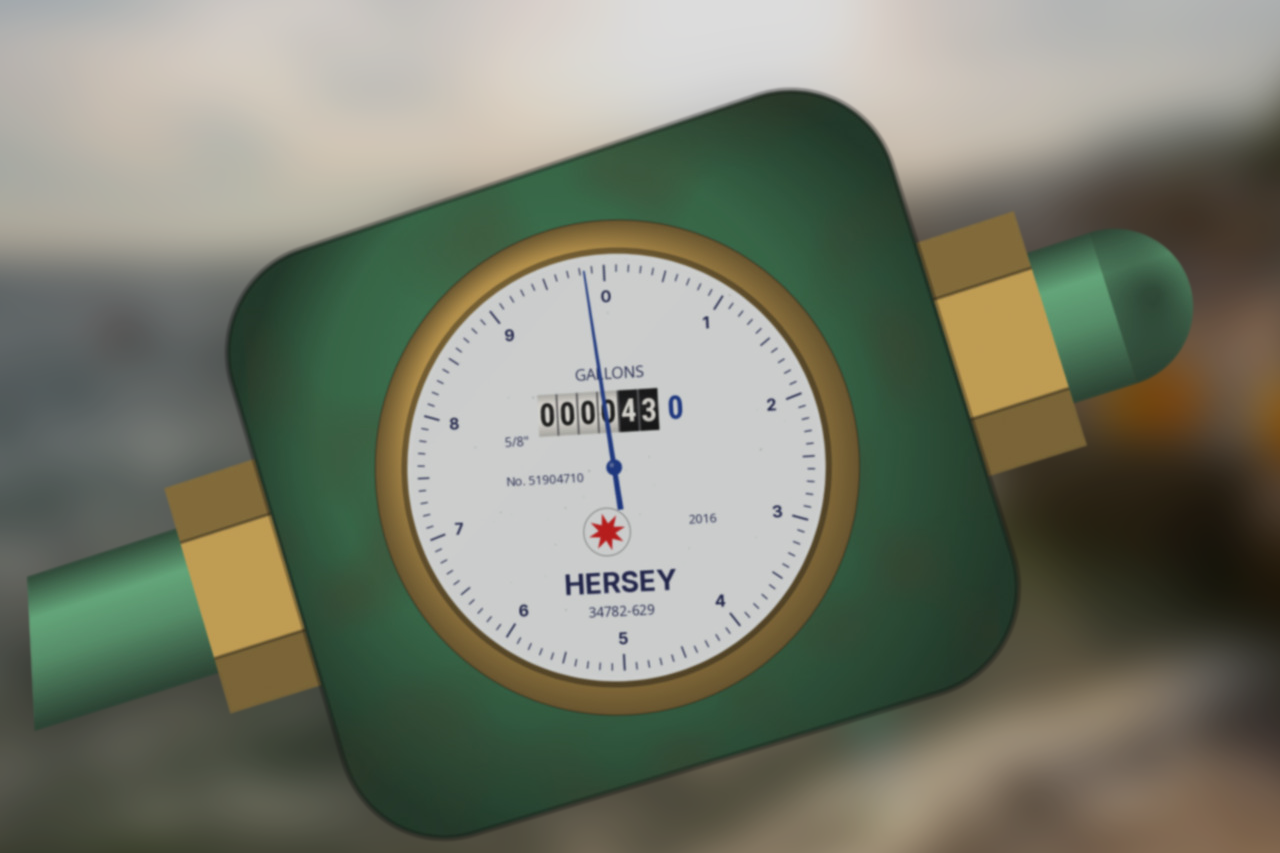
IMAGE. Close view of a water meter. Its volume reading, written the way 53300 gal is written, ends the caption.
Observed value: 429.8 gal
